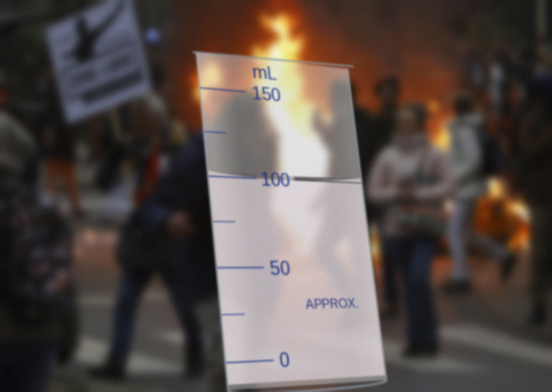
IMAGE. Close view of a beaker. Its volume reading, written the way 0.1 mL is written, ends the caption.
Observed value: 100 mL
